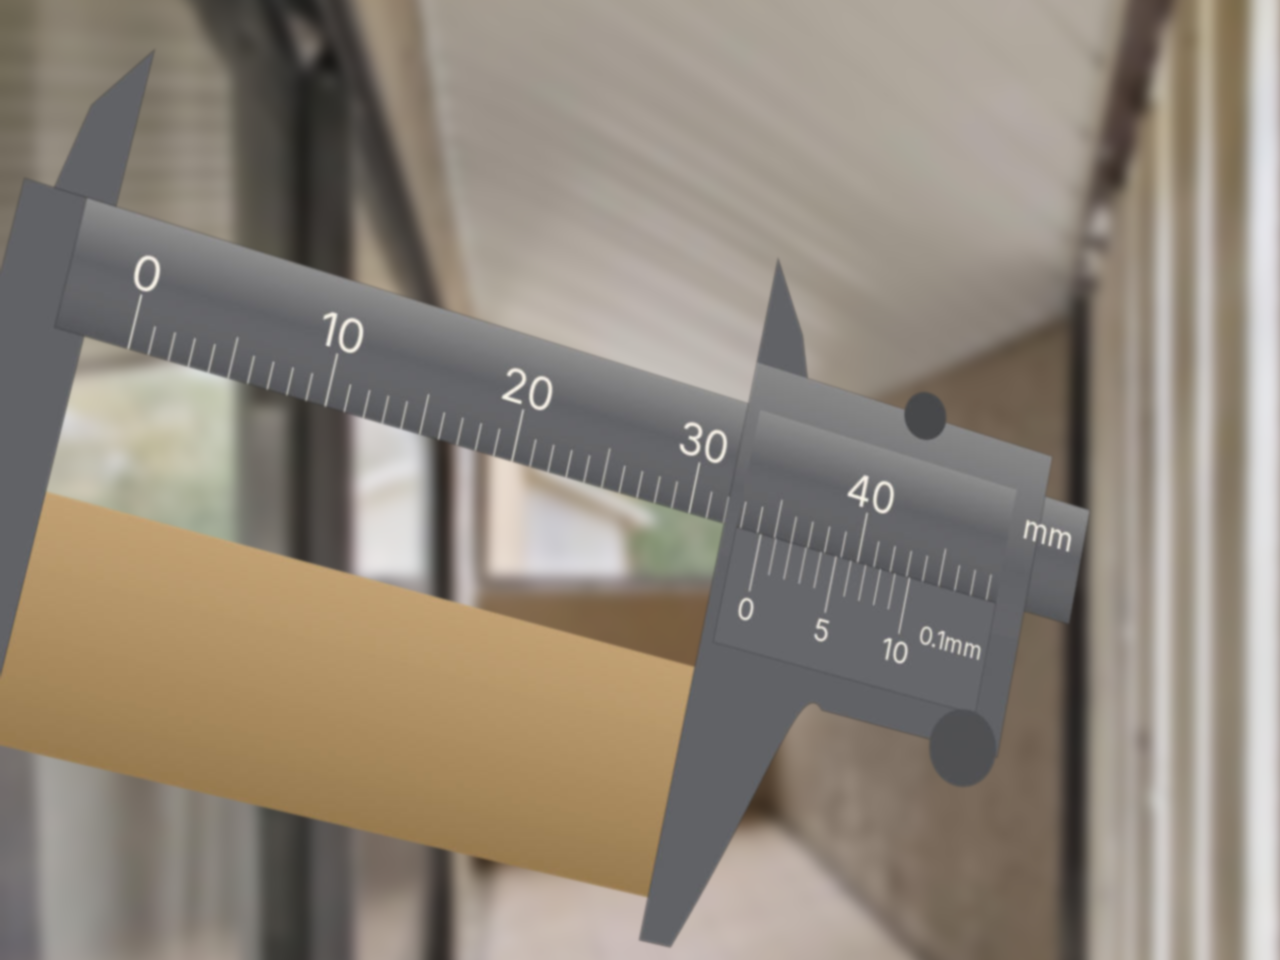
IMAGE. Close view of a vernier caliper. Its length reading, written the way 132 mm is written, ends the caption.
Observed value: 34.2 mm
